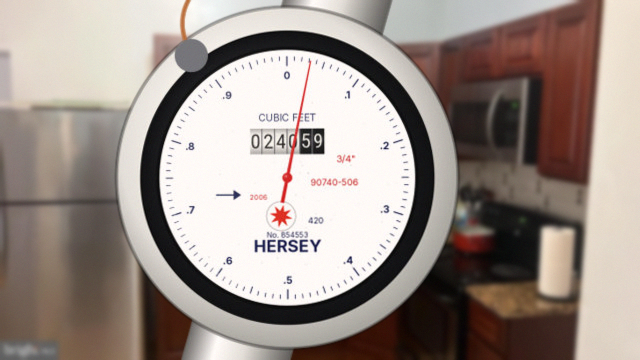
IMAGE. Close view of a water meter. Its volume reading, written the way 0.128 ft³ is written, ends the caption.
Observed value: 24059.03 ft³
